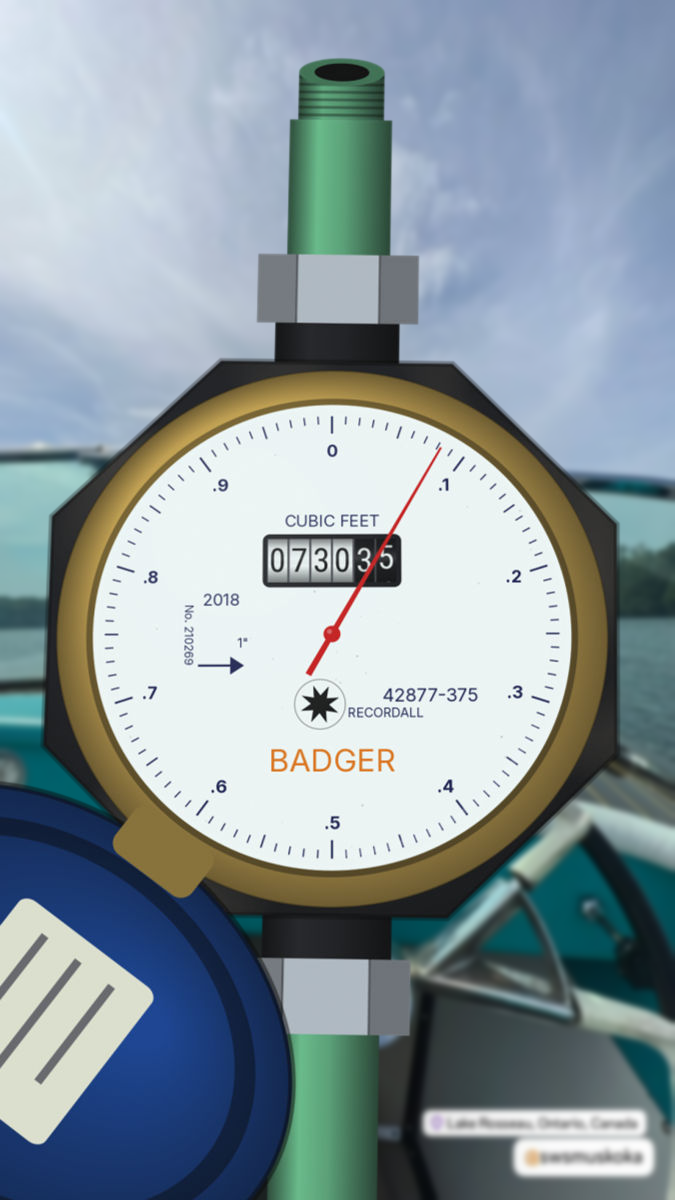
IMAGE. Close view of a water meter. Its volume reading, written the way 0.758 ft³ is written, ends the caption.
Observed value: 73035.08 ft³
